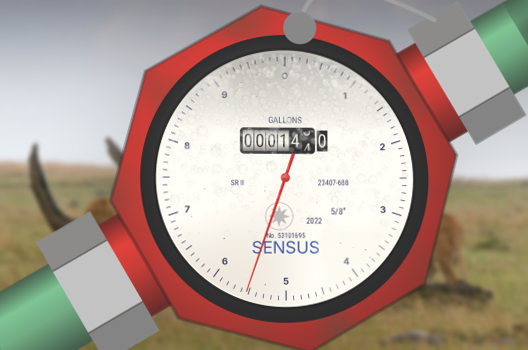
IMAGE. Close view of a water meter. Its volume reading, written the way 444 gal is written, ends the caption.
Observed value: 1435.5 gal
